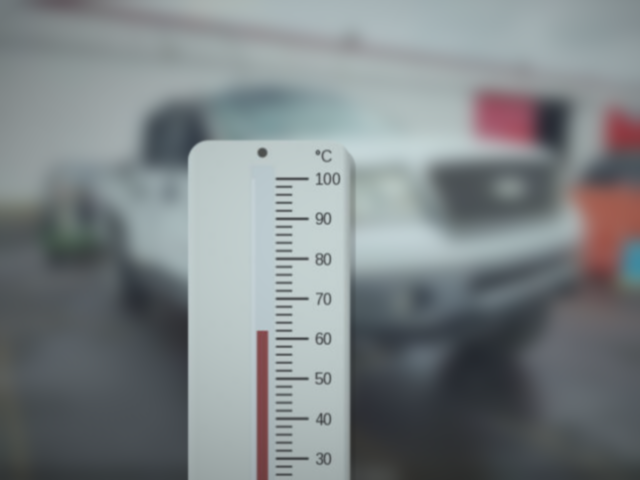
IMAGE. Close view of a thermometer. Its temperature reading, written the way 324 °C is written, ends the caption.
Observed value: 62 °C
